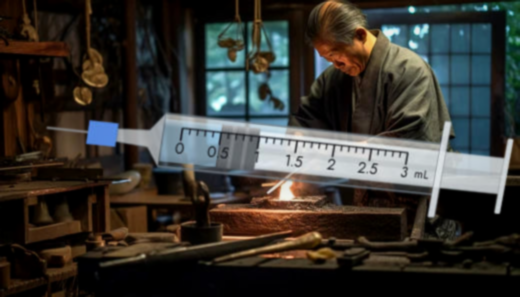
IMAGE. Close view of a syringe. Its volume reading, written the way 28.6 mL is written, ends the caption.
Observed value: 0.5 mL
